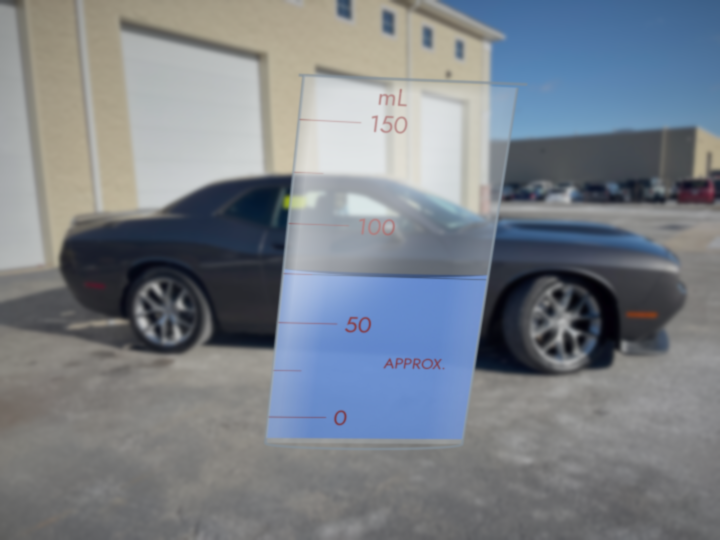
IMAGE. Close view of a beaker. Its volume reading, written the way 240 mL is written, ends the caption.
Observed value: 75 mL
